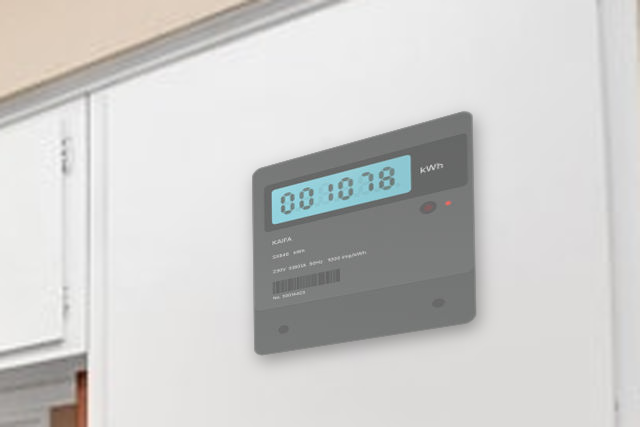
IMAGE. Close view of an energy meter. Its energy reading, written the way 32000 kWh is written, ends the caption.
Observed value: 1078 kWh
